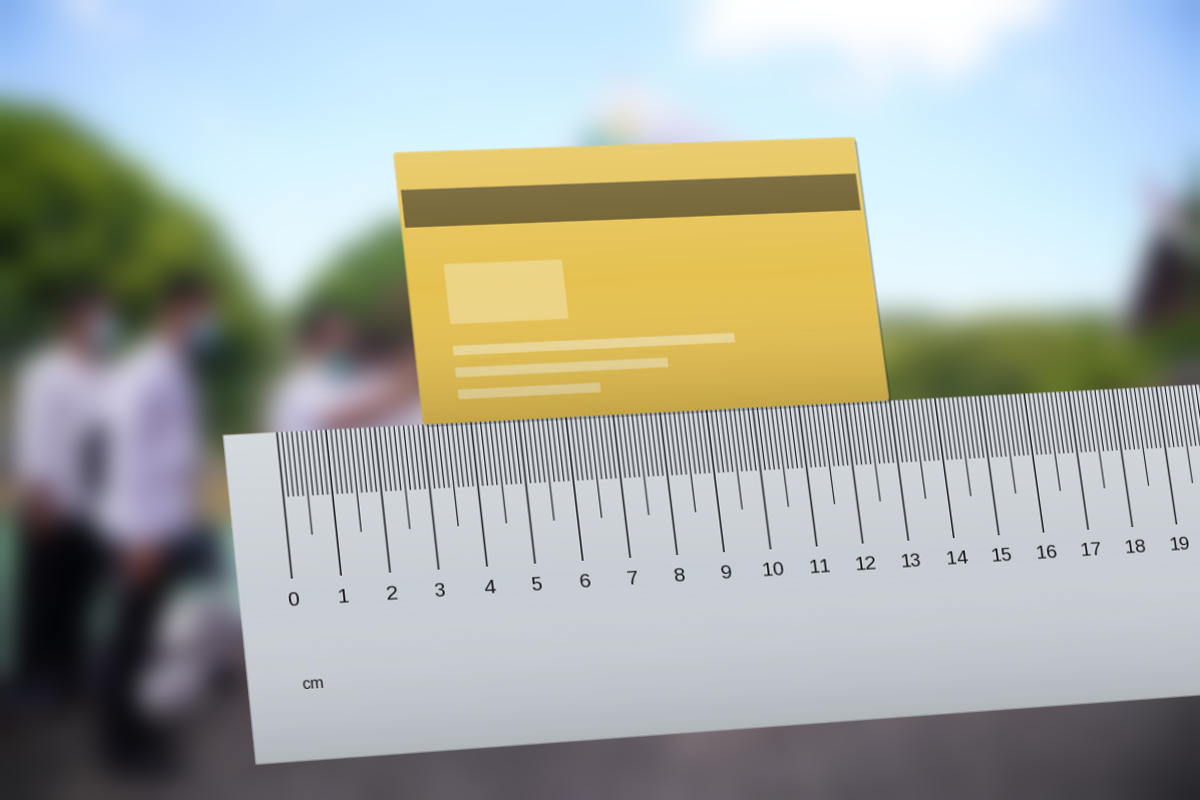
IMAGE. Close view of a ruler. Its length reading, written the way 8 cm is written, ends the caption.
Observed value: 10 cm
